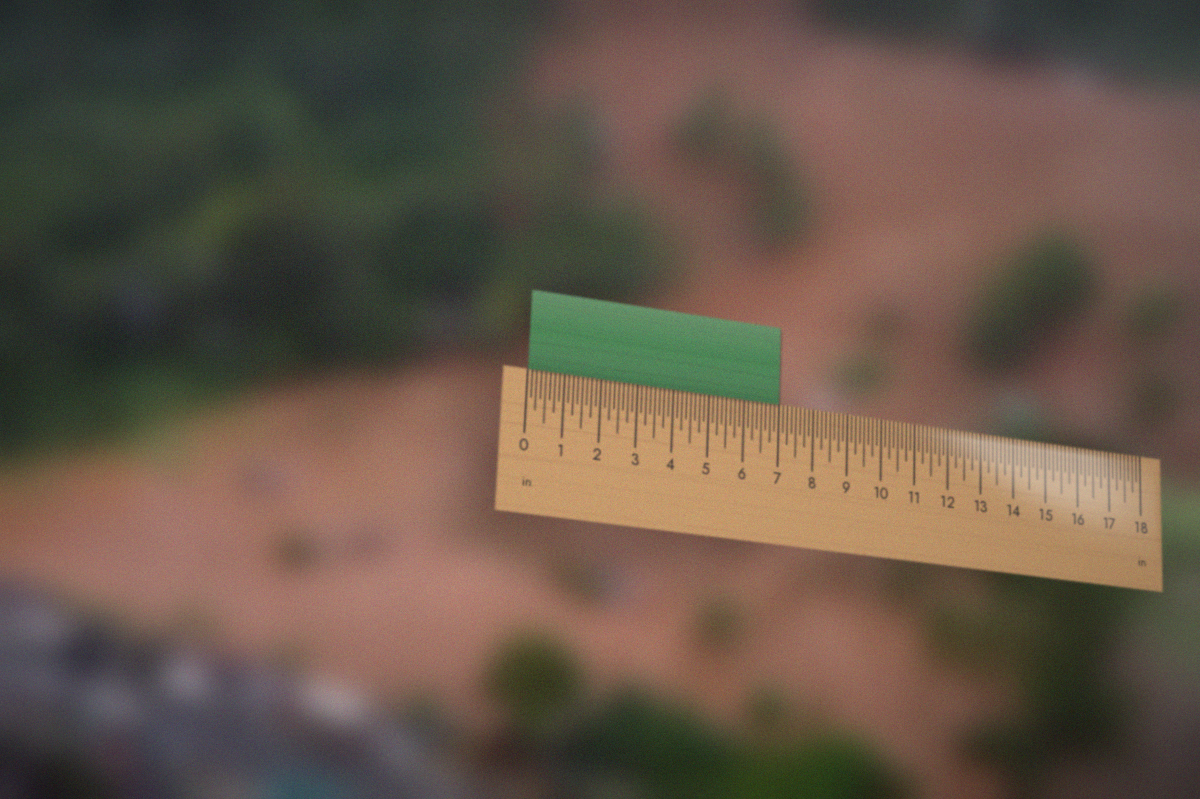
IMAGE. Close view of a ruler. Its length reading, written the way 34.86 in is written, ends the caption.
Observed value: 7 in
